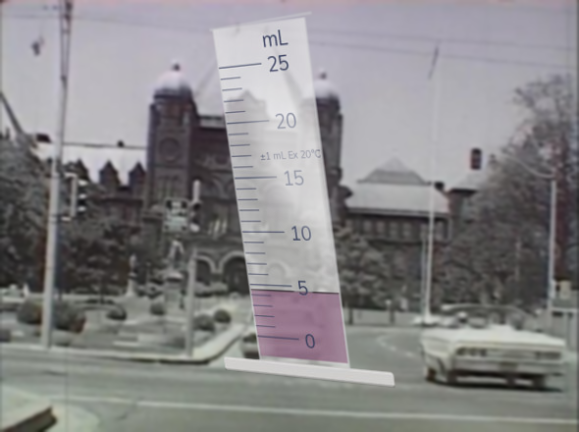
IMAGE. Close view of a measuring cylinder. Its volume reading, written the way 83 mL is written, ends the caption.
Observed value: 4.5 mL
